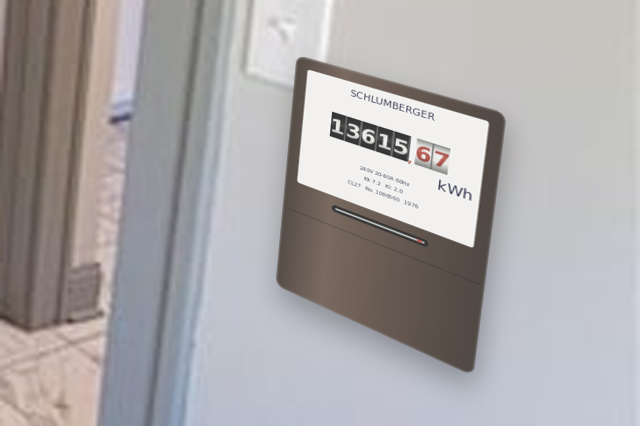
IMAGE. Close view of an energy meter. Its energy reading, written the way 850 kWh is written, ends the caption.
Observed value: 13615.67 kWh
